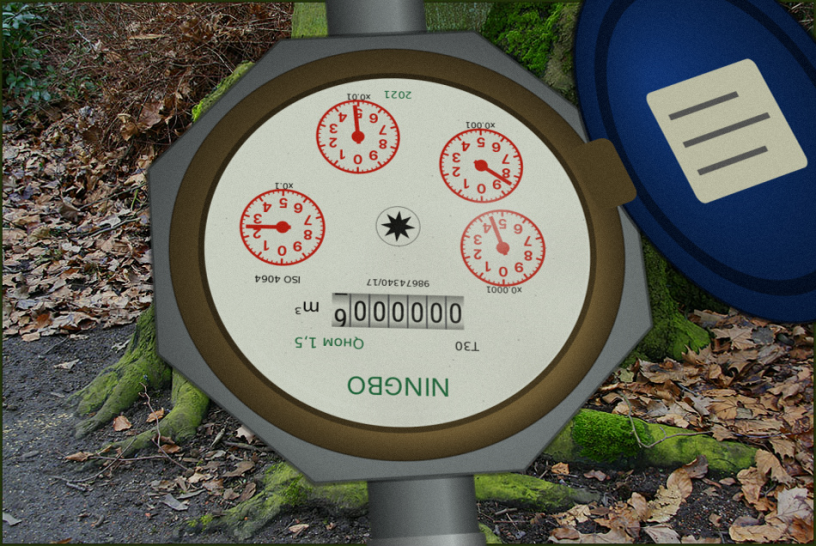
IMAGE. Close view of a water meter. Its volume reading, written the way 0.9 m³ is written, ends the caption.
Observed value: 6.2484 m³
